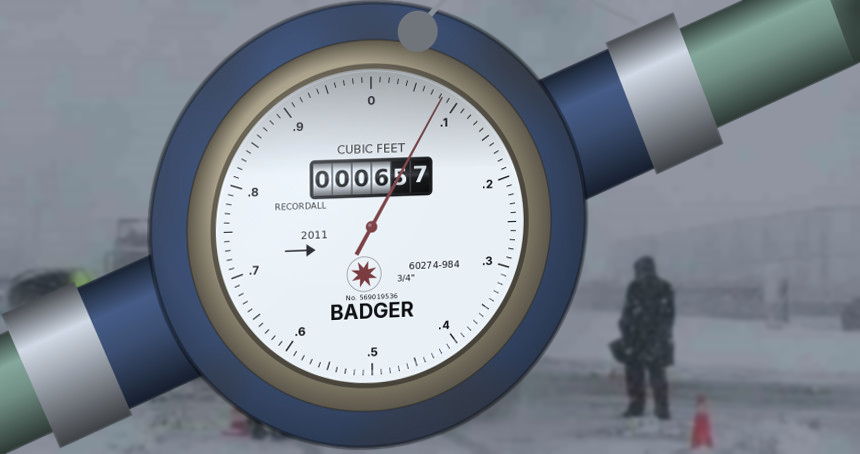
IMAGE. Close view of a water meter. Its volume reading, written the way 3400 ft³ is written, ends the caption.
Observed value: 657.08 ft³
